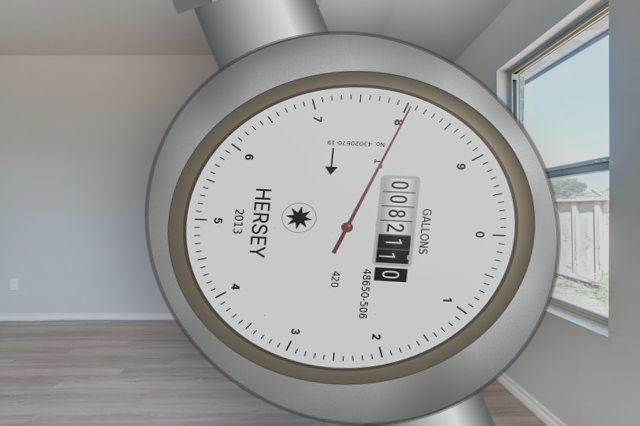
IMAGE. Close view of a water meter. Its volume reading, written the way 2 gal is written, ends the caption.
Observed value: 82108.0 gal
